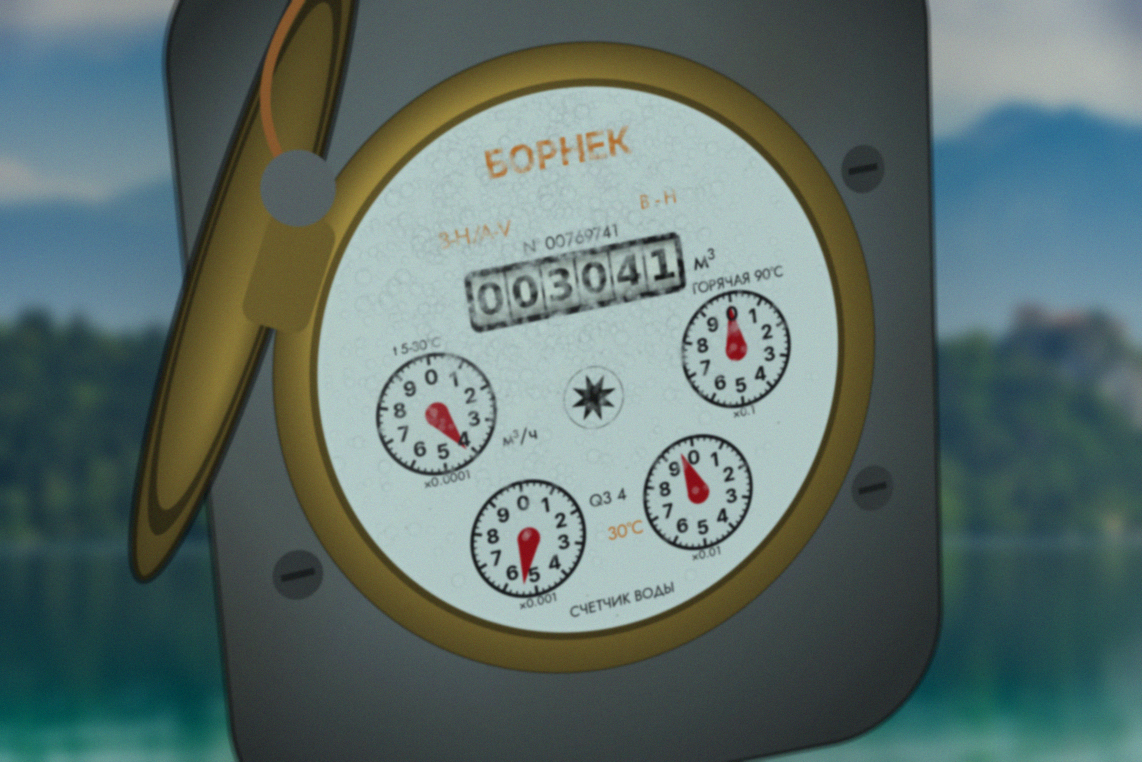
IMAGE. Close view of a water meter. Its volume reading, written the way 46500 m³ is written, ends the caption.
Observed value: 3040.9954 m³
